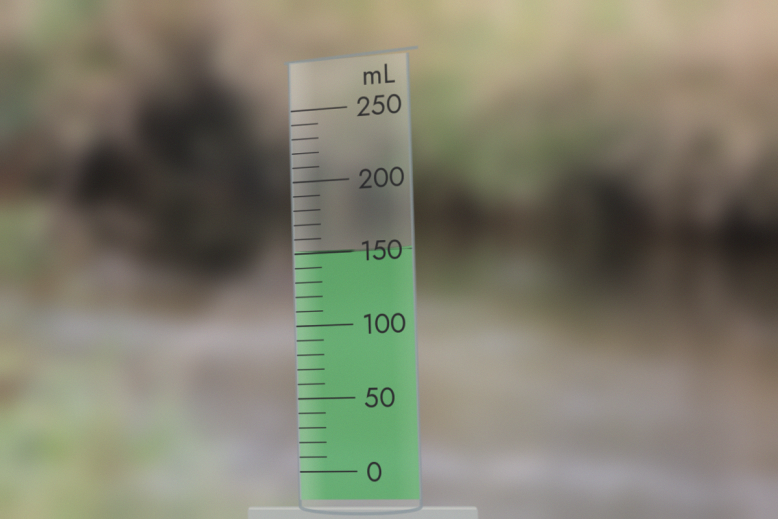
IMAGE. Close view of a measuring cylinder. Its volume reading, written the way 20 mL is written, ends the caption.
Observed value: 150 mL
